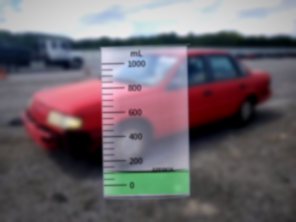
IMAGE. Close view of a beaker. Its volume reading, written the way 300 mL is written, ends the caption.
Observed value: 100 mL
